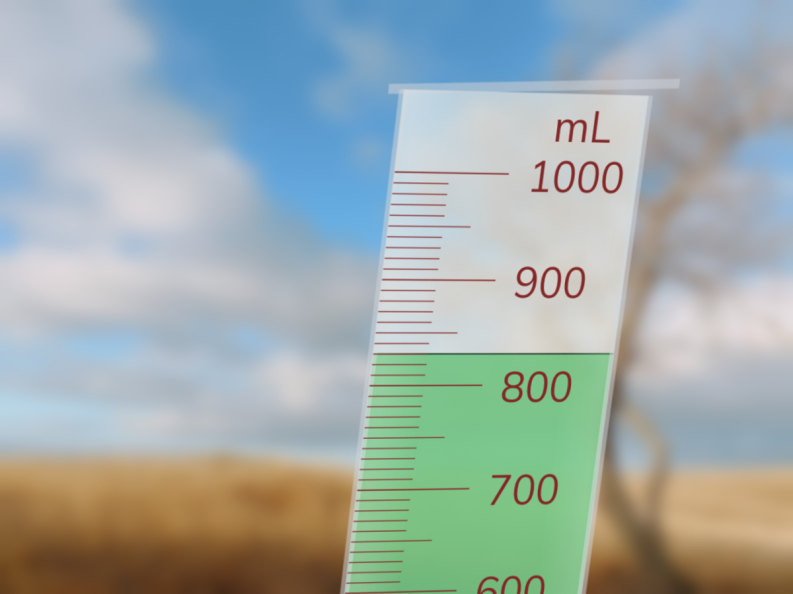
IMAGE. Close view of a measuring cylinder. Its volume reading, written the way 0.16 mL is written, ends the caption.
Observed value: 830 mL
